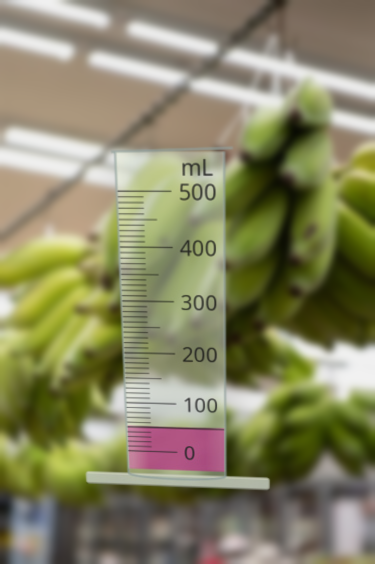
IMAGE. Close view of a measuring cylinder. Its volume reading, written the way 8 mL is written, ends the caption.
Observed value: 50 mL
